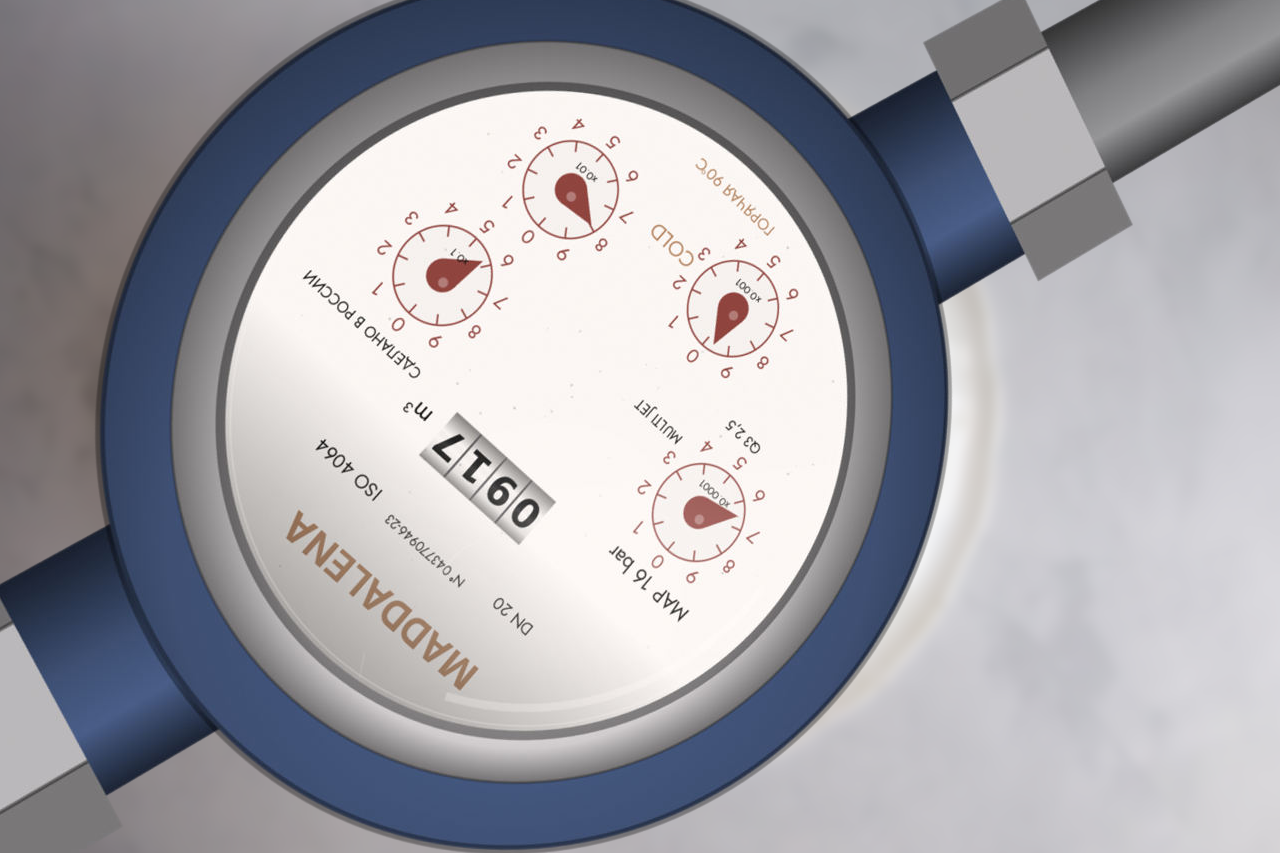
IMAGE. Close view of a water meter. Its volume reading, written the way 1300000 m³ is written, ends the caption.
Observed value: 917.5796 m³
